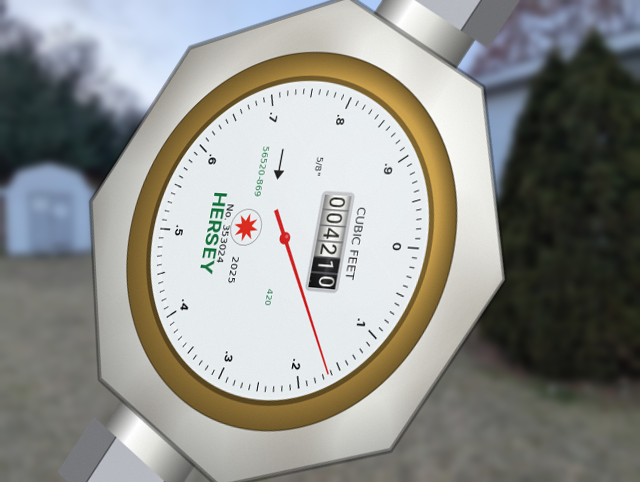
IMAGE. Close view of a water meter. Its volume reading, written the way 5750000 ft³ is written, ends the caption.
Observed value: 4210.16 ft³
